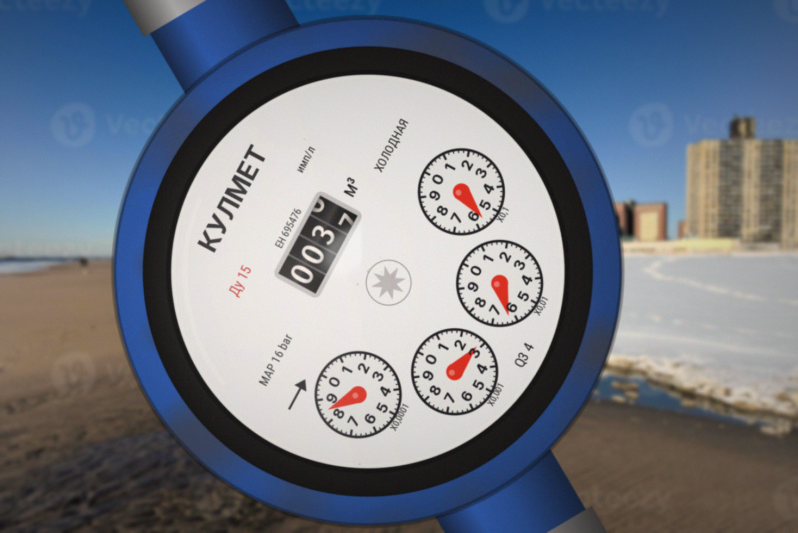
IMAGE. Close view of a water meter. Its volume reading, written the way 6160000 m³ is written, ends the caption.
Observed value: 36.5628 m³
